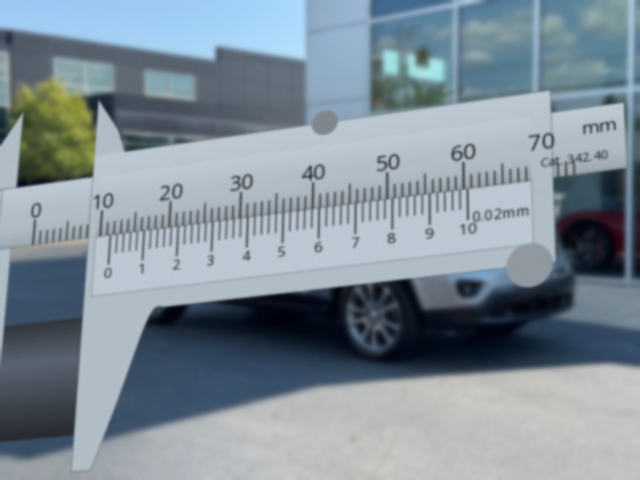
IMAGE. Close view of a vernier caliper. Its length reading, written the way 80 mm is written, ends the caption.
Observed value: 11.5 mm
